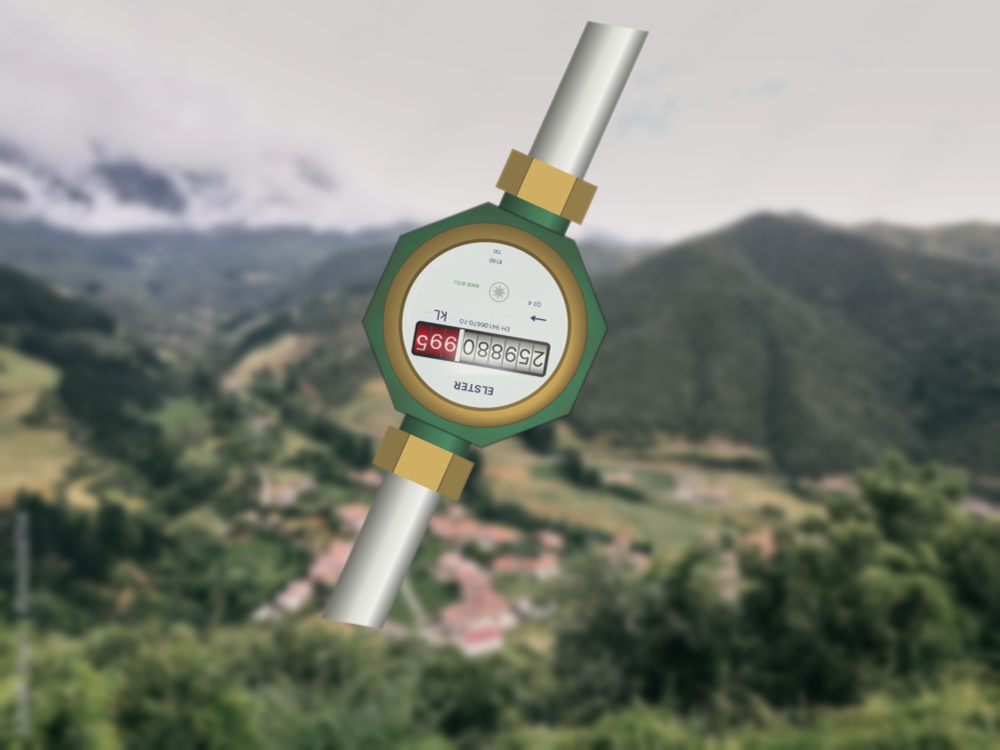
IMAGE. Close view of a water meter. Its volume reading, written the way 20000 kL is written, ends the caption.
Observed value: 259880.995 kL
